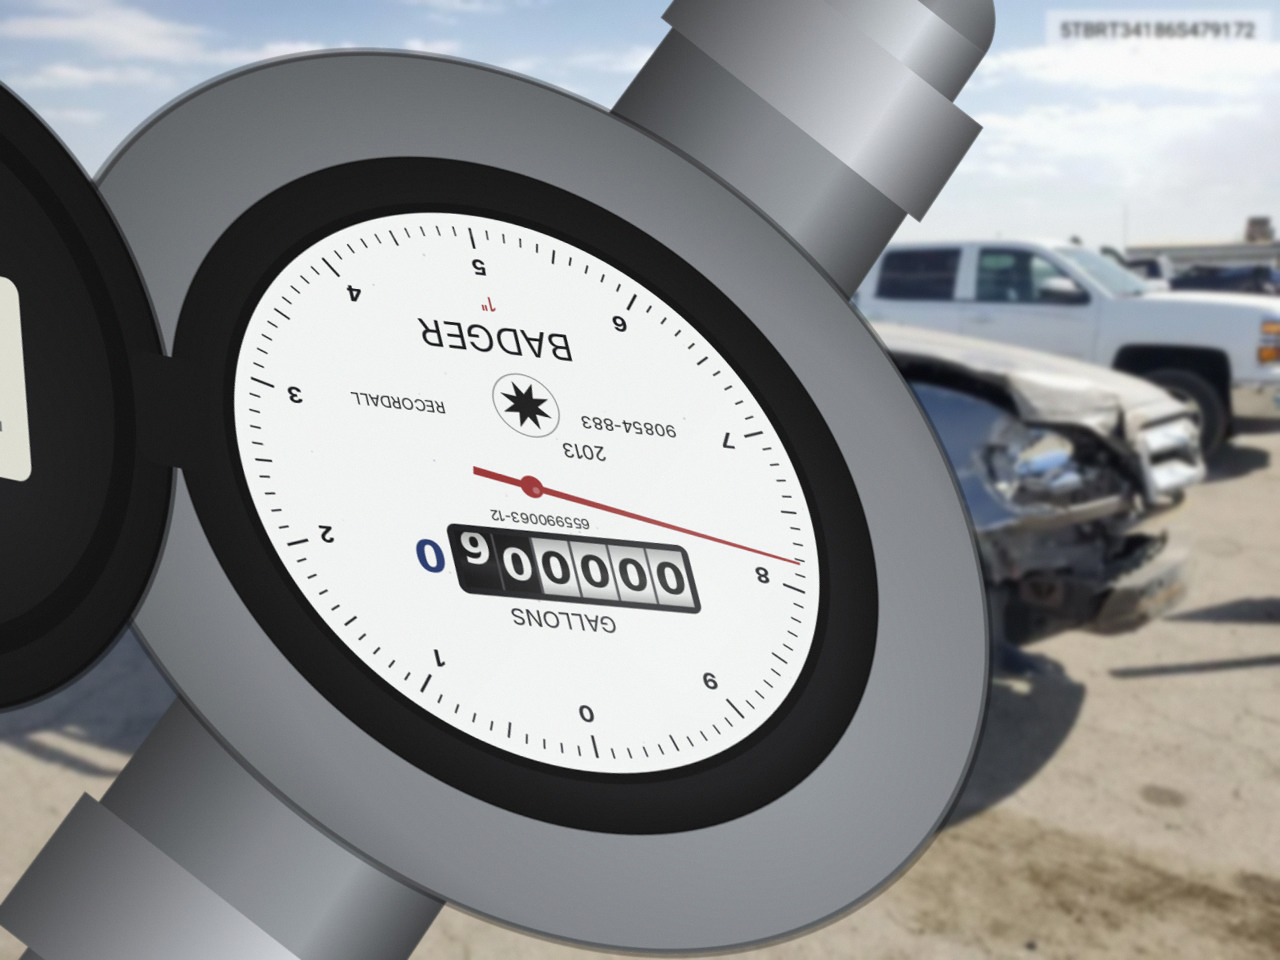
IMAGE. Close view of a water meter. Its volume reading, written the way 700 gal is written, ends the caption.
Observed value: 57.8 gal
